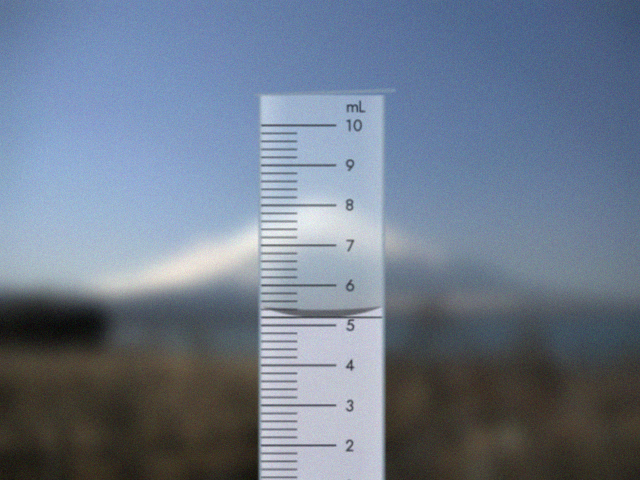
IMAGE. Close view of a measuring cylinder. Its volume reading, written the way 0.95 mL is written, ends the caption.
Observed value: 5.2 mL
